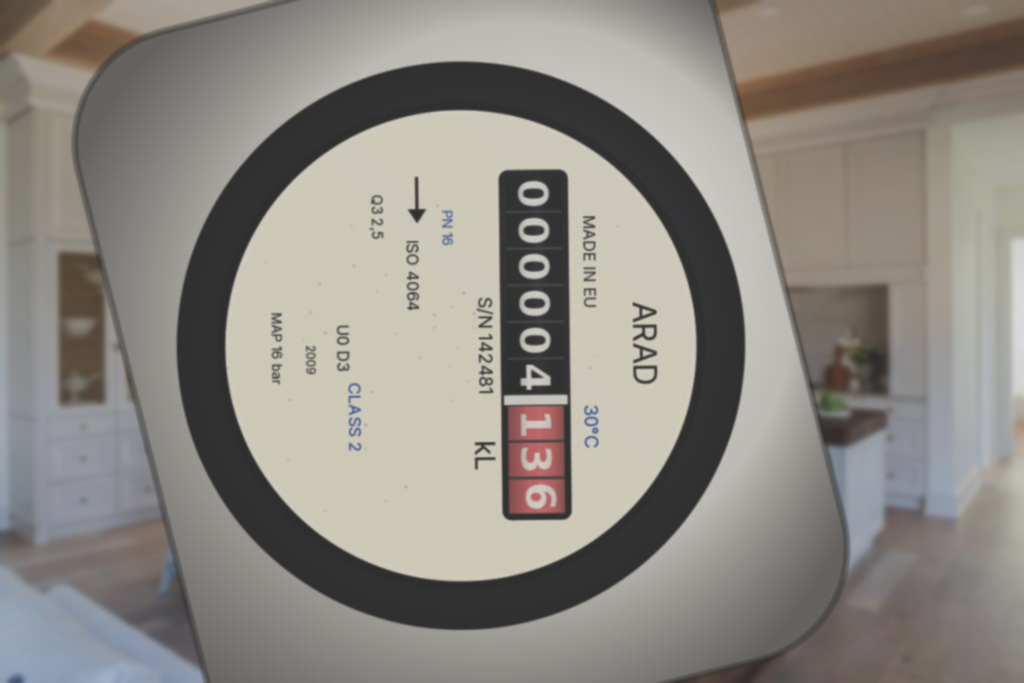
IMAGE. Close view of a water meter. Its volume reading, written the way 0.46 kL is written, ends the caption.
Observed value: 4.136 kL
